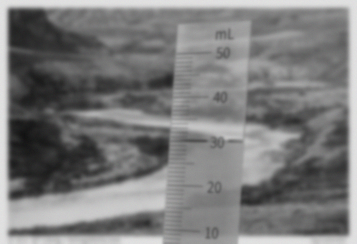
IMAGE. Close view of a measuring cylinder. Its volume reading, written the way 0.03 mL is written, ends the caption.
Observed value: 30 mL
